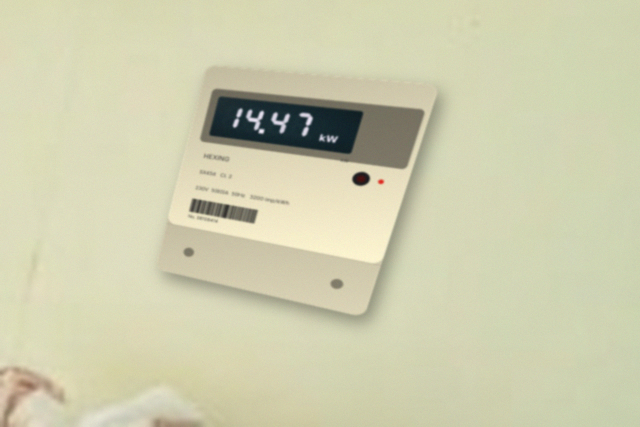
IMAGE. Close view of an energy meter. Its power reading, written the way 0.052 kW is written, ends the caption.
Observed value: 14.47 kW
